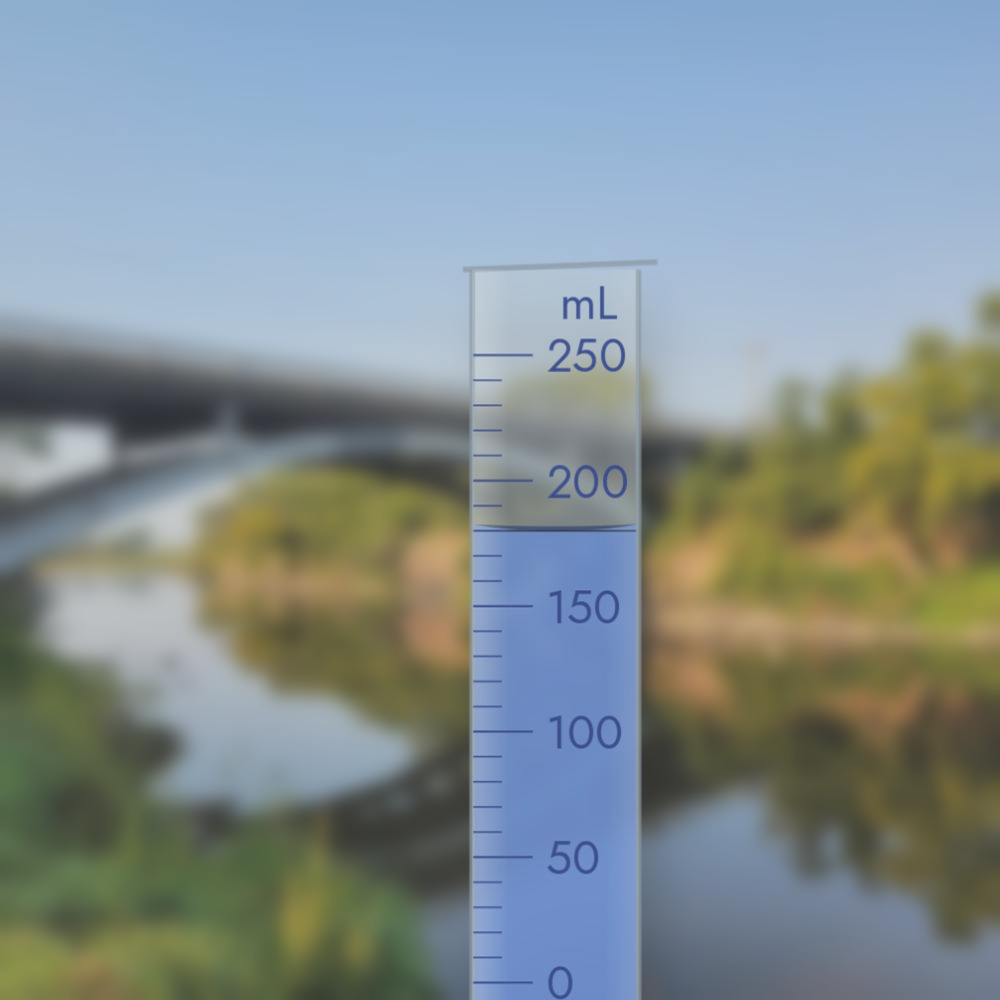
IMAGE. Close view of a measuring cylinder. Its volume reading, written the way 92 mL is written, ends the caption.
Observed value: 180 mL
